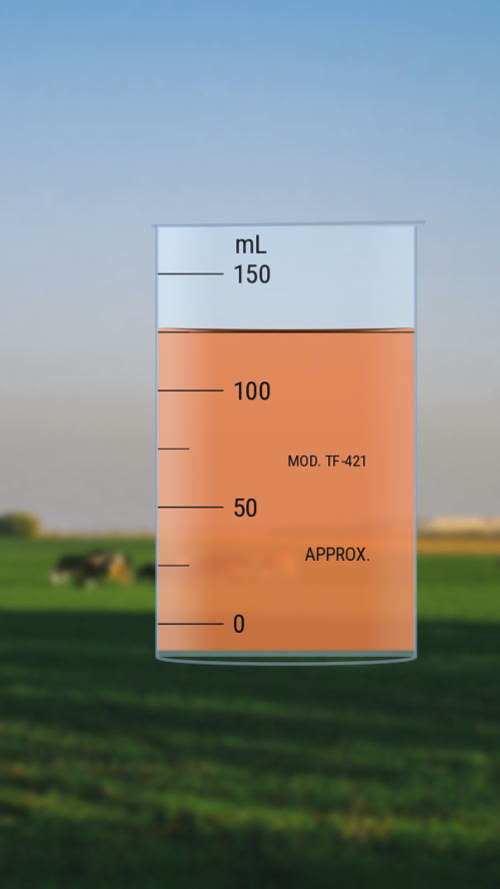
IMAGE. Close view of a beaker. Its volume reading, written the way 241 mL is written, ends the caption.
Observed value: 125 mL
